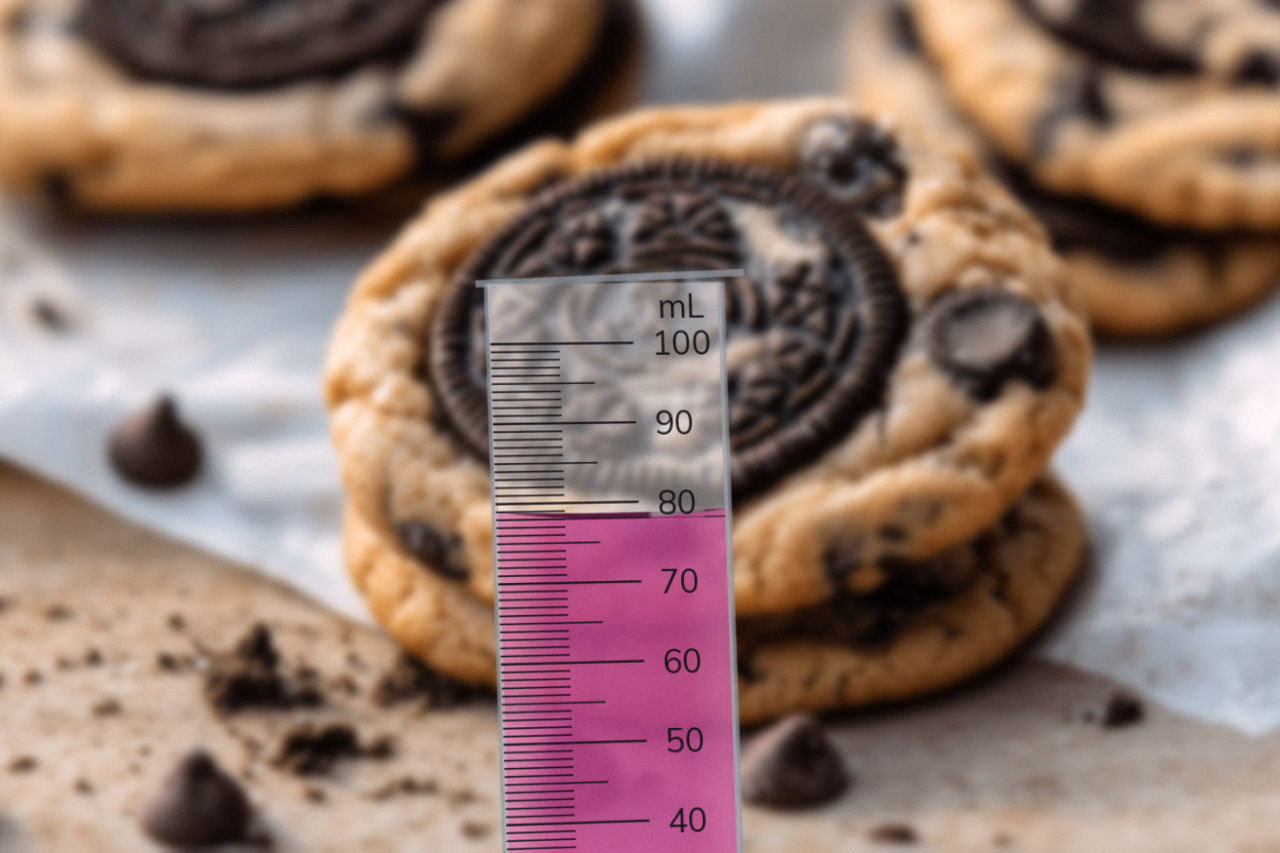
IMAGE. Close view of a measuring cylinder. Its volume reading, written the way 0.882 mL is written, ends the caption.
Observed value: 78 mL
